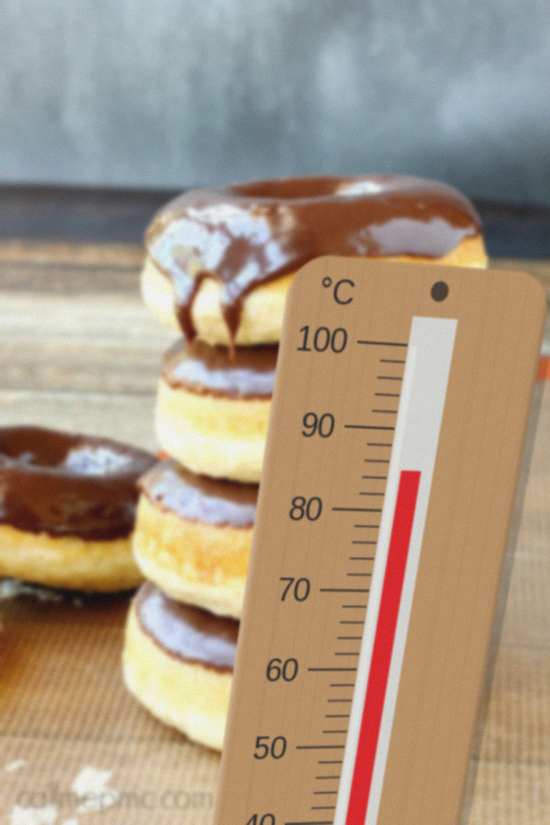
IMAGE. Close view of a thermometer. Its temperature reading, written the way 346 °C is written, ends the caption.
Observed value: 85 °C
